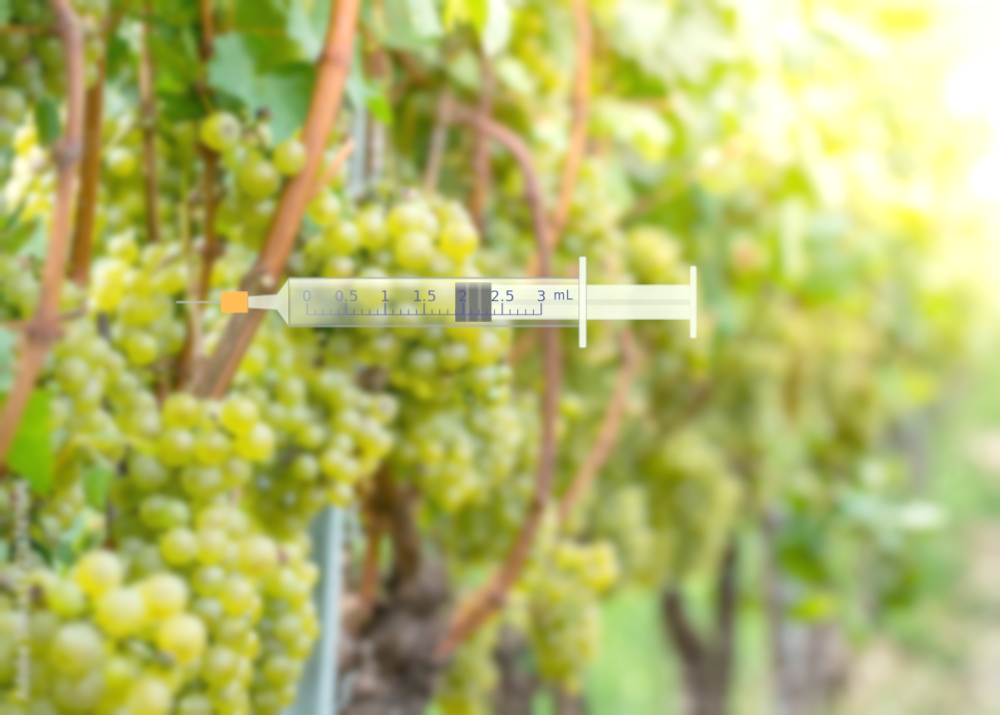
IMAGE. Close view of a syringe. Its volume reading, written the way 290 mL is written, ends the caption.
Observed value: 1.9 mL
